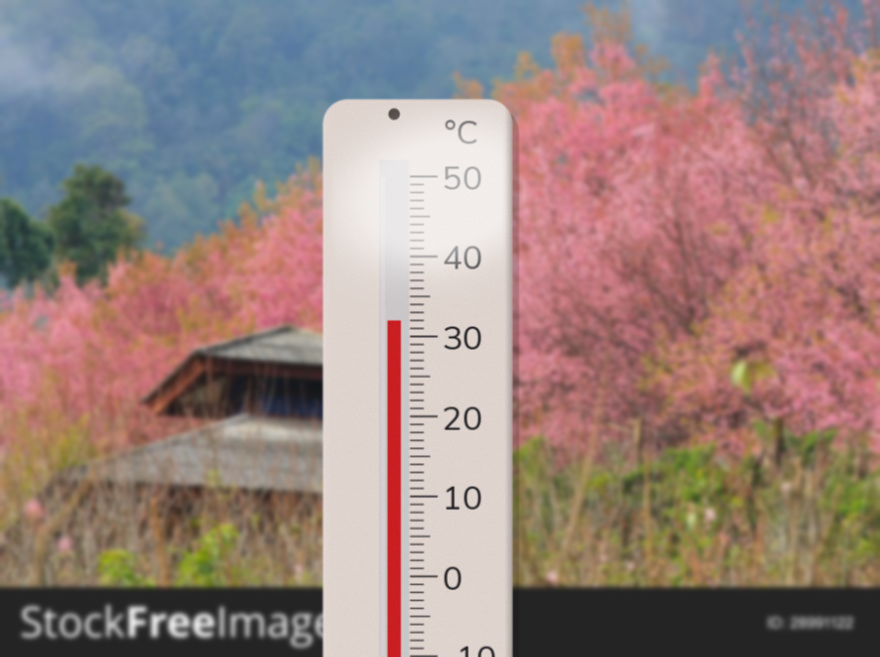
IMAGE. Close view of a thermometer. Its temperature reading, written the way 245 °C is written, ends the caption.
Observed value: 32 °C
